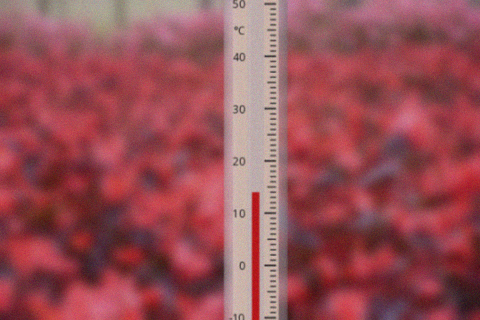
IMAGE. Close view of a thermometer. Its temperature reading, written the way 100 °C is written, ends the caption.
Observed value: 14 °C
